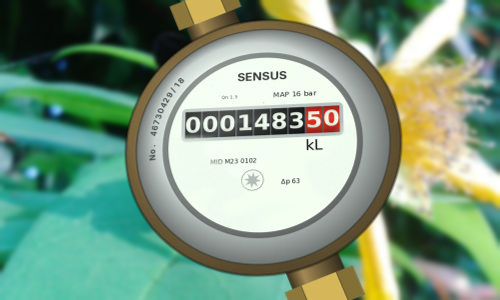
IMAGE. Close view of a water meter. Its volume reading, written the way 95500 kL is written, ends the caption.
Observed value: 1483.50 kL
